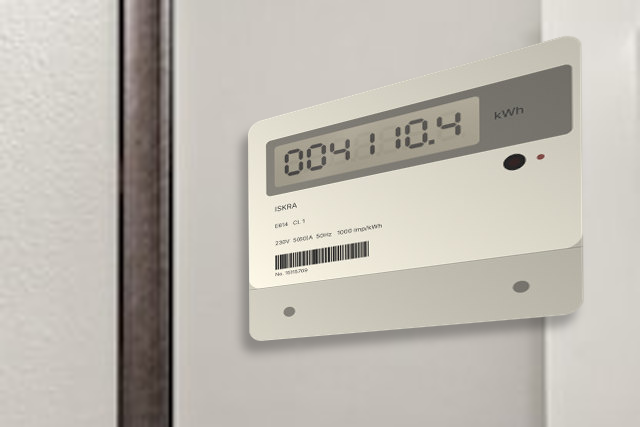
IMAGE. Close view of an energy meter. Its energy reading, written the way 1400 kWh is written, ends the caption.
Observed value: 4110.4 kWh
